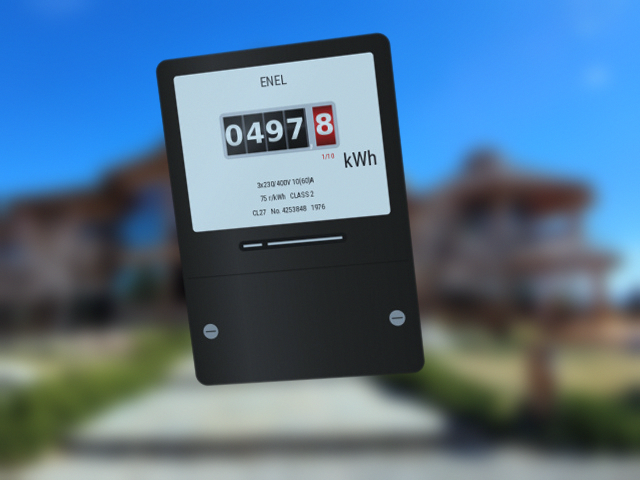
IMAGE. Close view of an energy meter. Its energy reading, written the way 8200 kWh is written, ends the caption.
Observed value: 497.8 kWh
